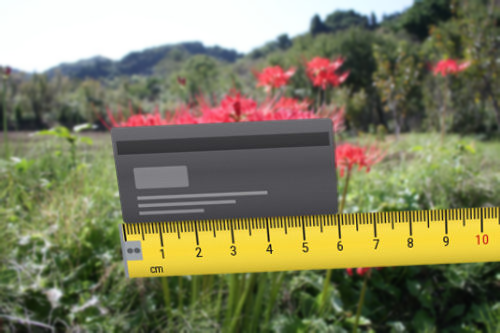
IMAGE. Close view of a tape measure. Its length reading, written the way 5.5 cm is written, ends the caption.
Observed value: 6 cm
